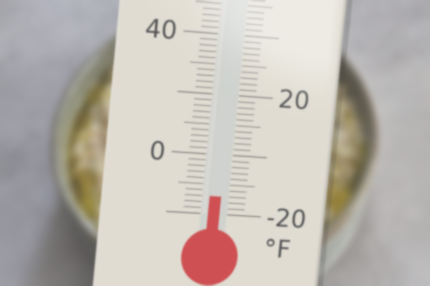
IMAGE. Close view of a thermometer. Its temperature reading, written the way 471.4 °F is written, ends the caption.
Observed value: -14 °F
